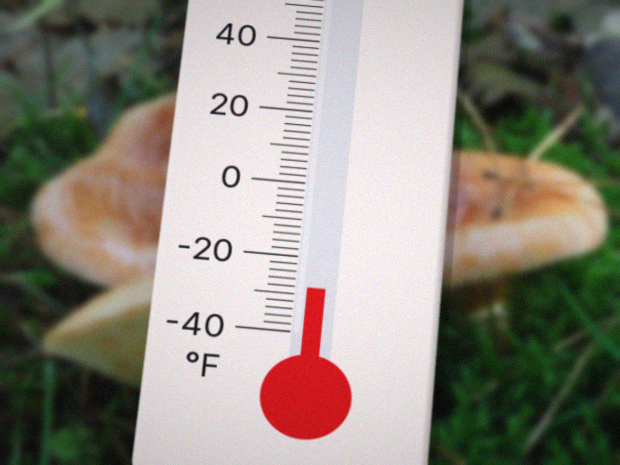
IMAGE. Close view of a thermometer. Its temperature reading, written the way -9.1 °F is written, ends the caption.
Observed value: -28 °F
